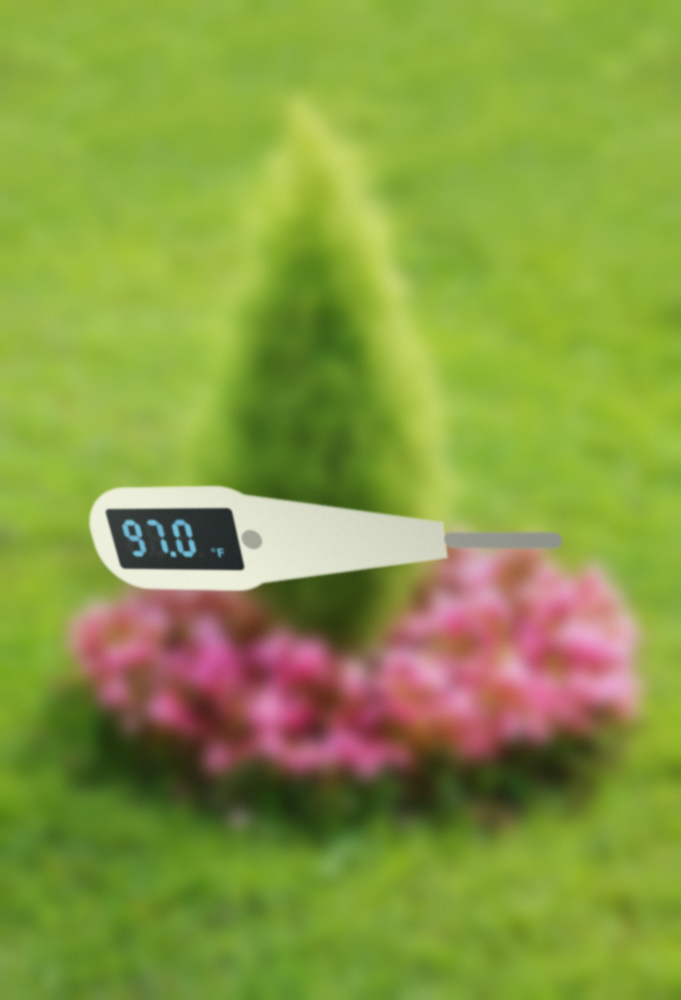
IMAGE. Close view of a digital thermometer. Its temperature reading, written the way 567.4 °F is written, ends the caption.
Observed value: 97.0 °F
